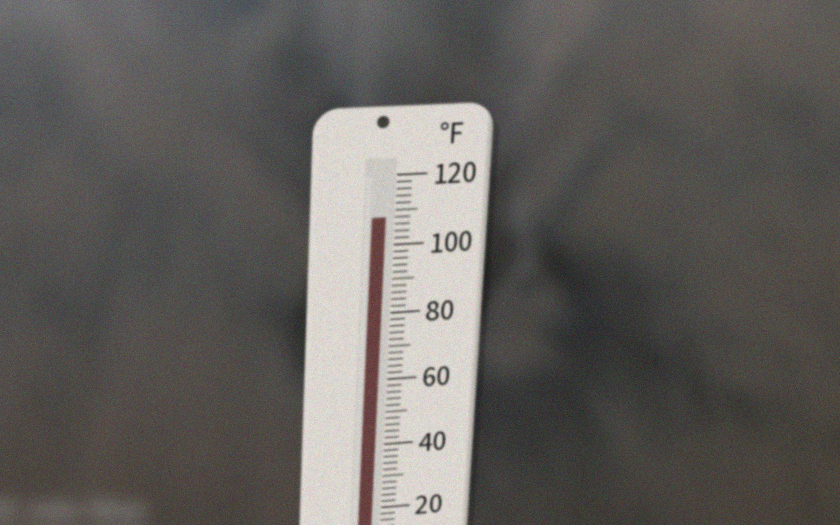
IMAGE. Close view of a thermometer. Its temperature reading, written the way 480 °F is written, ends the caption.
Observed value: 108 °F
